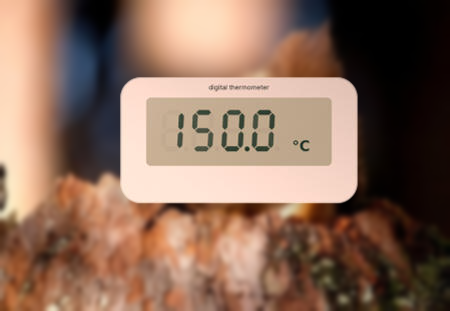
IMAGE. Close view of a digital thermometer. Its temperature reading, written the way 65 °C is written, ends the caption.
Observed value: 150.0 °C
